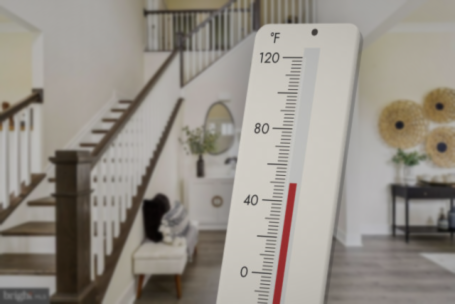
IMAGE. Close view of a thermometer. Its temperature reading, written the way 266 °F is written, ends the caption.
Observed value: 50 °F
